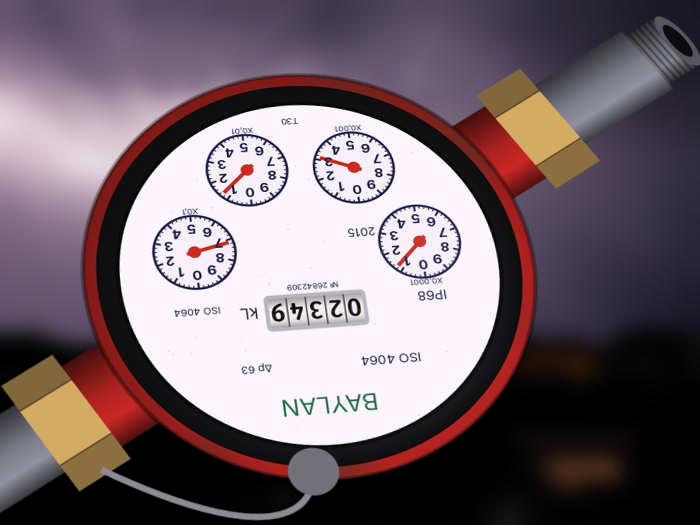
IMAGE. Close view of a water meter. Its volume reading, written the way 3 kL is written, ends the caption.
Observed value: 2349.7131 kL
